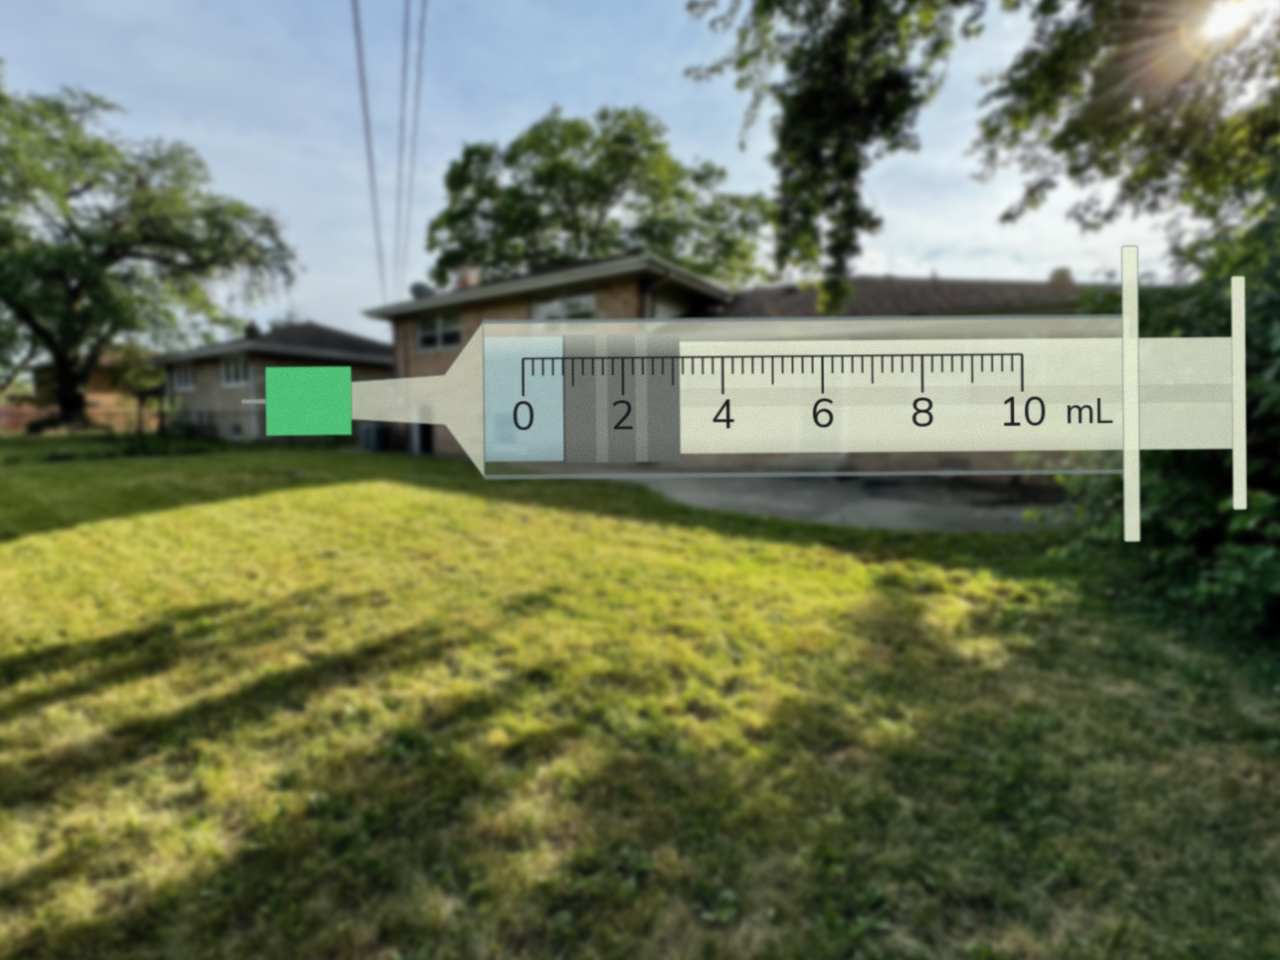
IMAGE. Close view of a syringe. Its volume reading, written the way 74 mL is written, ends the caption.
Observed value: 0.8 mL
